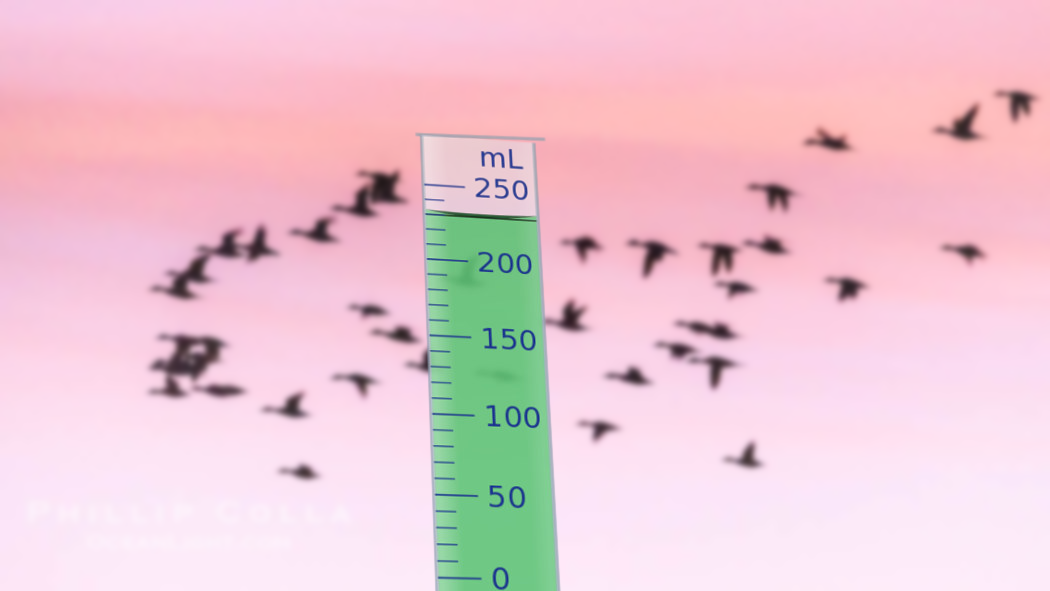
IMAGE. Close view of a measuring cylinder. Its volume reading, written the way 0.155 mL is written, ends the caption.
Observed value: 230 mL
